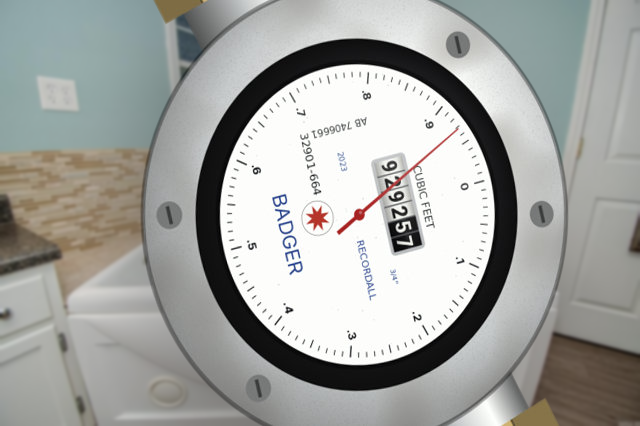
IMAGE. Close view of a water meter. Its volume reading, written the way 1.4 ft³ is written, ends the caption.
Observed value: 929256.93 ft³
